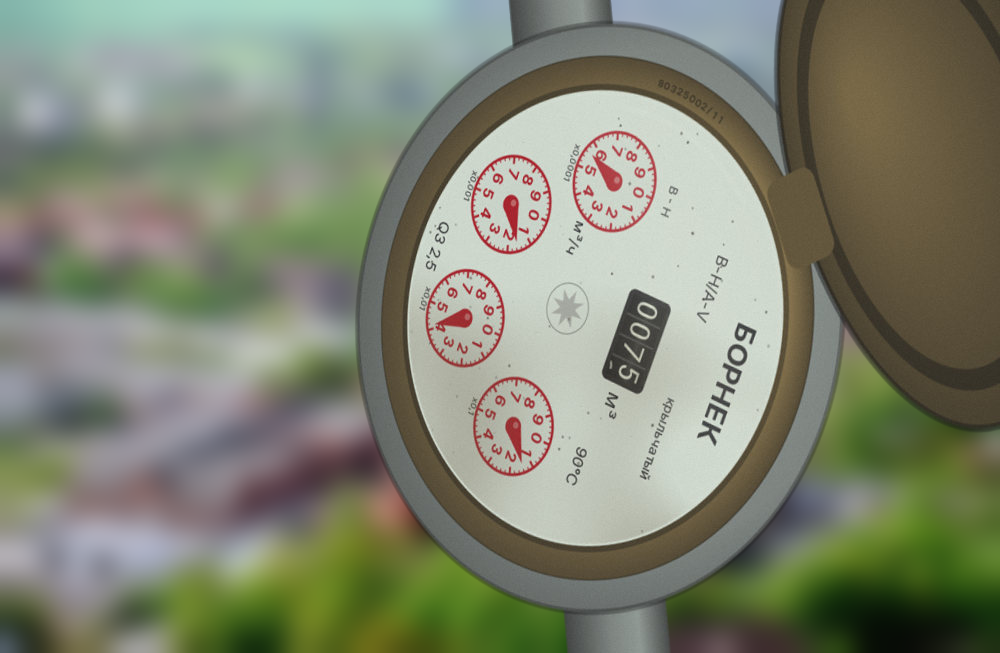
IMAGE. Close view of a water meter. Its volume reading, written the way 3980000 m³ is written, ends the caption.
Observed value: 75.1415 m³
